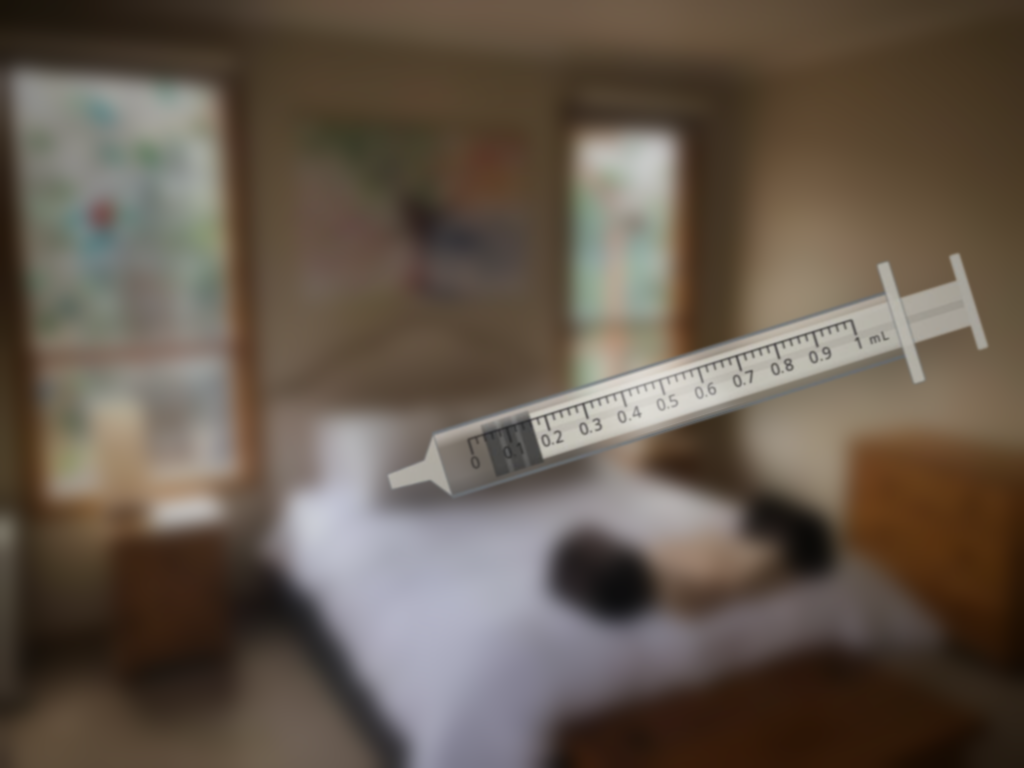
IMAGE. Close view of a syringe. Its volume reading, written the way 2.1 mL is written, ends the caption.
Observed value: 0.04 mL
